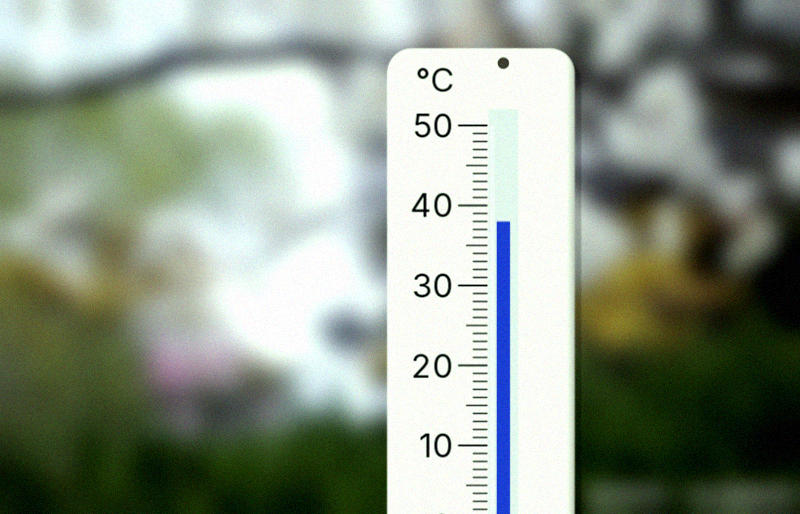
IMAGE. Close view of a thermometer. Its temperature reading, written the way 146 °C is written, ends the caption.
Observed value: 38 °C
